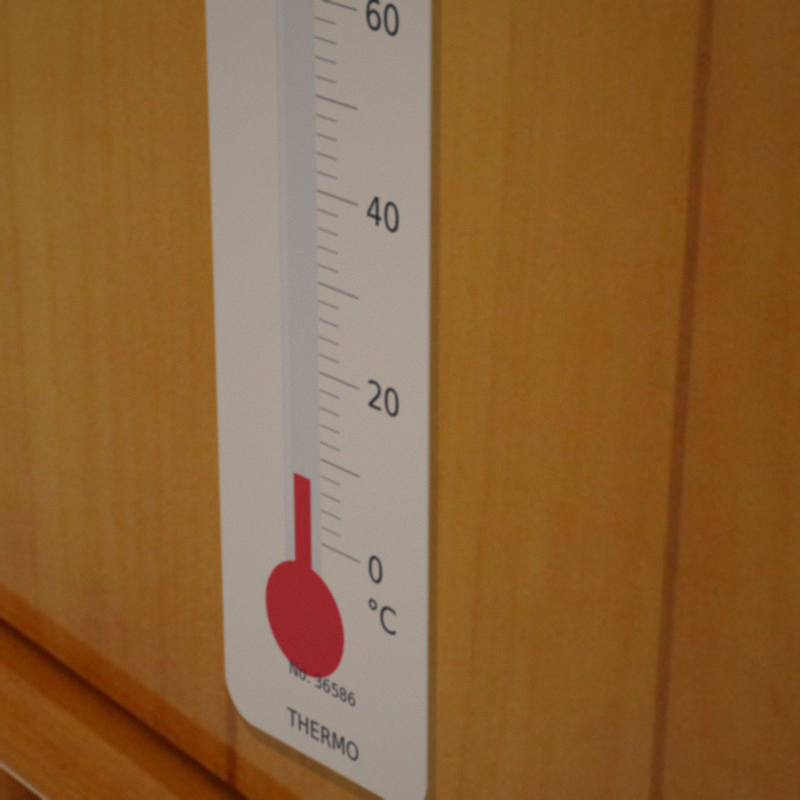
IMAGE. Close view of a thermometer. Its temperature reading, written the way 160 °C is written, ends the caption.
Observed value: 7 °C
